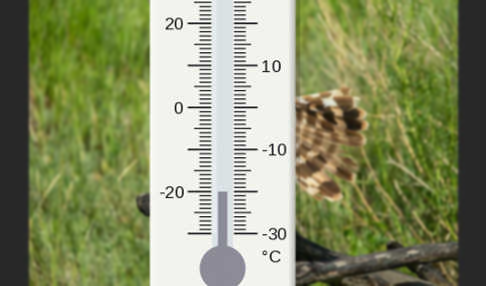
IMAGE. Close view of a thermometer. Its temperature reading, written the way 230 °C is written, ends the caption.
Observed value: -20 °C
